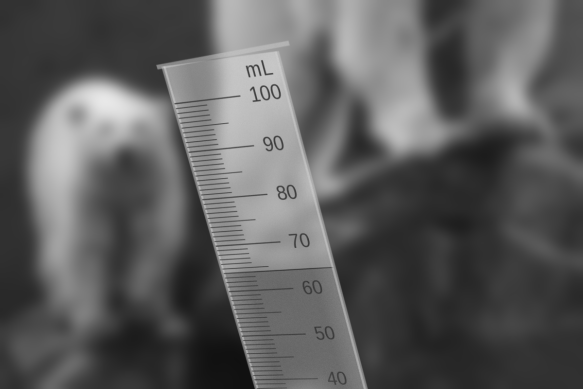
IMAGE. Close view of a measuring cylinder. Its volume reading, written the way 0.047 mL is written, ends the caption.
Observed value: 64 mL
